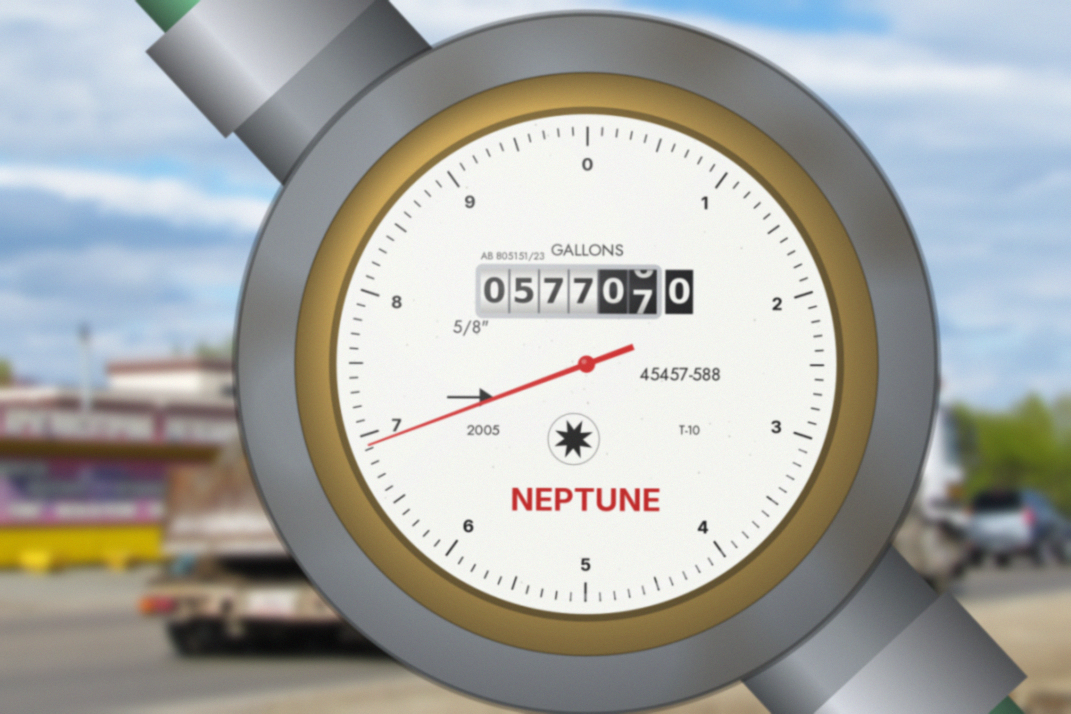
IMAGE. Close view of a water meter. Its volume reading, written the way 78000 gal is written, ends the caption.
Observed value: 577066.9 gal
